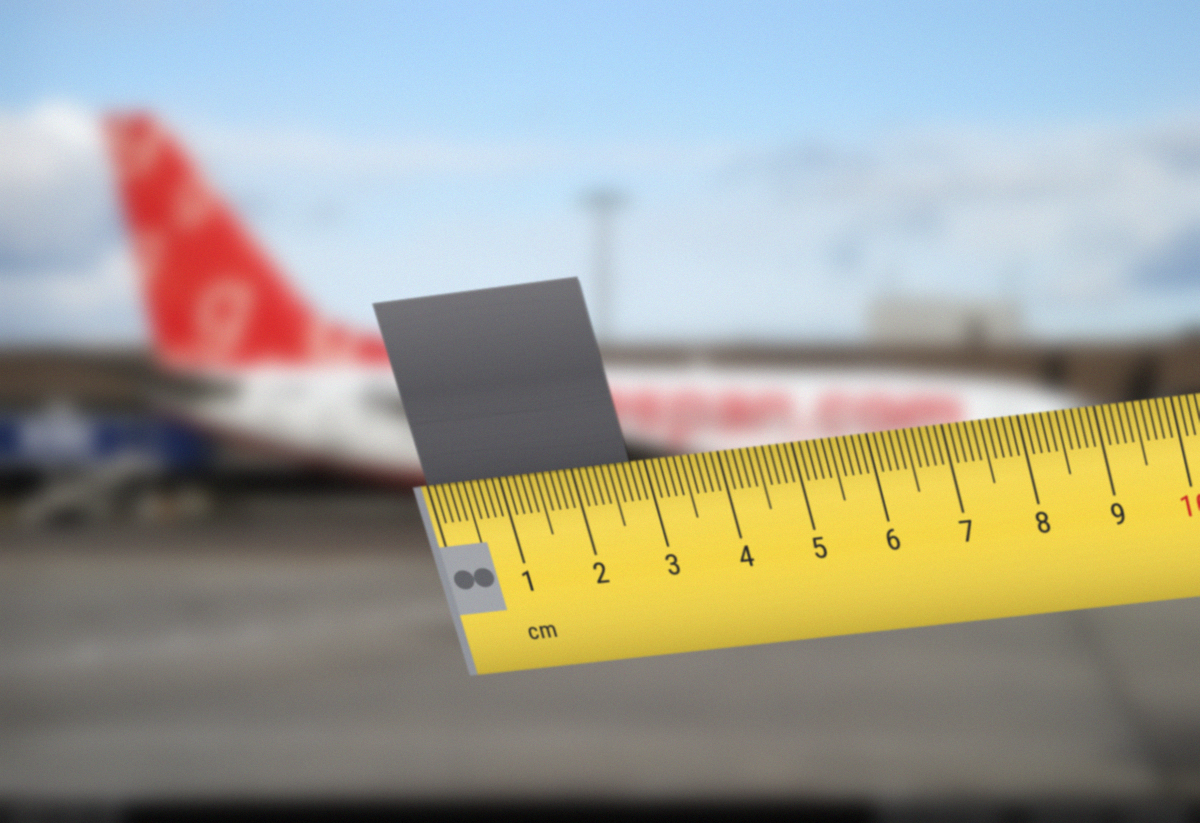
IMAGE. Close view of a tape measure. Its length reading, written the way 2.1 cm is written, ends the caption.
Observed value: 2.8 cm
